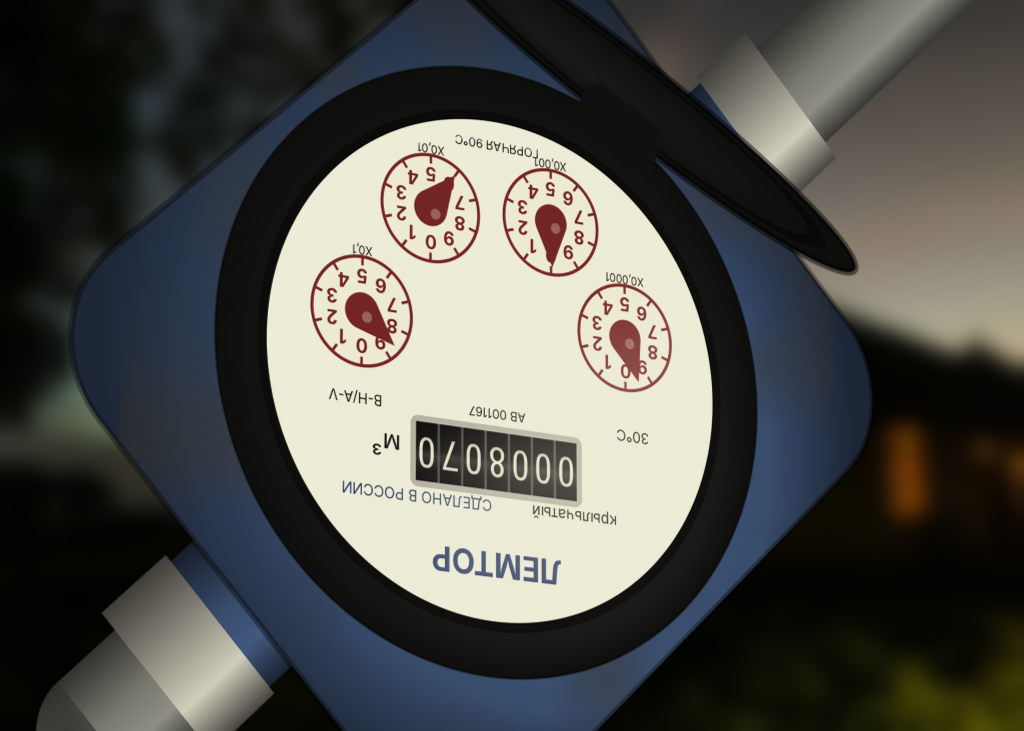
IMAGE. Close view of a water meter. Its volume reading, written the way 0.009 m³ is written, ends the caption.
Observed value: 8070.8599 m³
